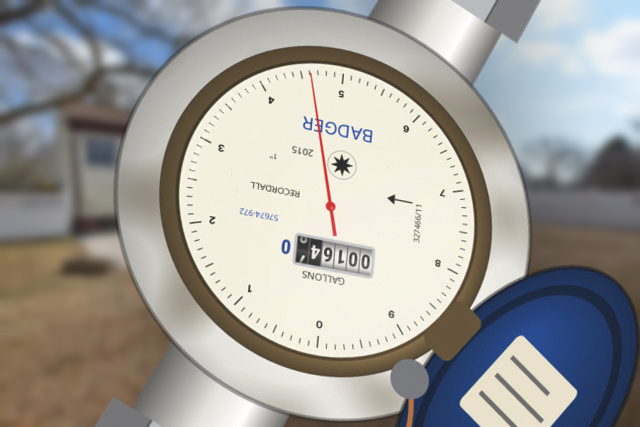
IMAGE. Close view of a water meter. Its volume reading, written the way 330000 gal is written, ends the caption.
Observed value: 16474.6 gal
